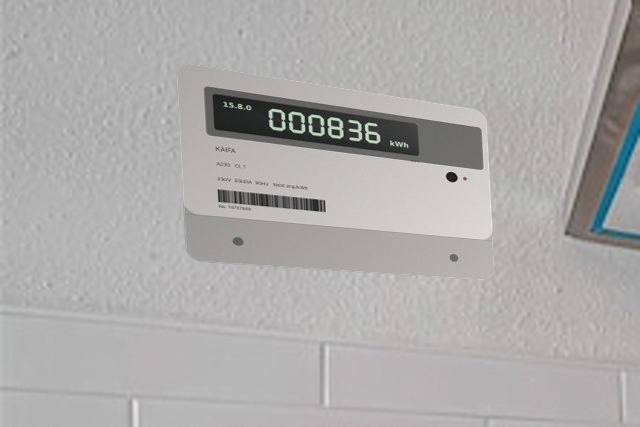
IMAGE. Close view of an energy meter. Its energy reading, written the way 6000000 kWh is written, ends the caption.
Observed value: 836 kWh
